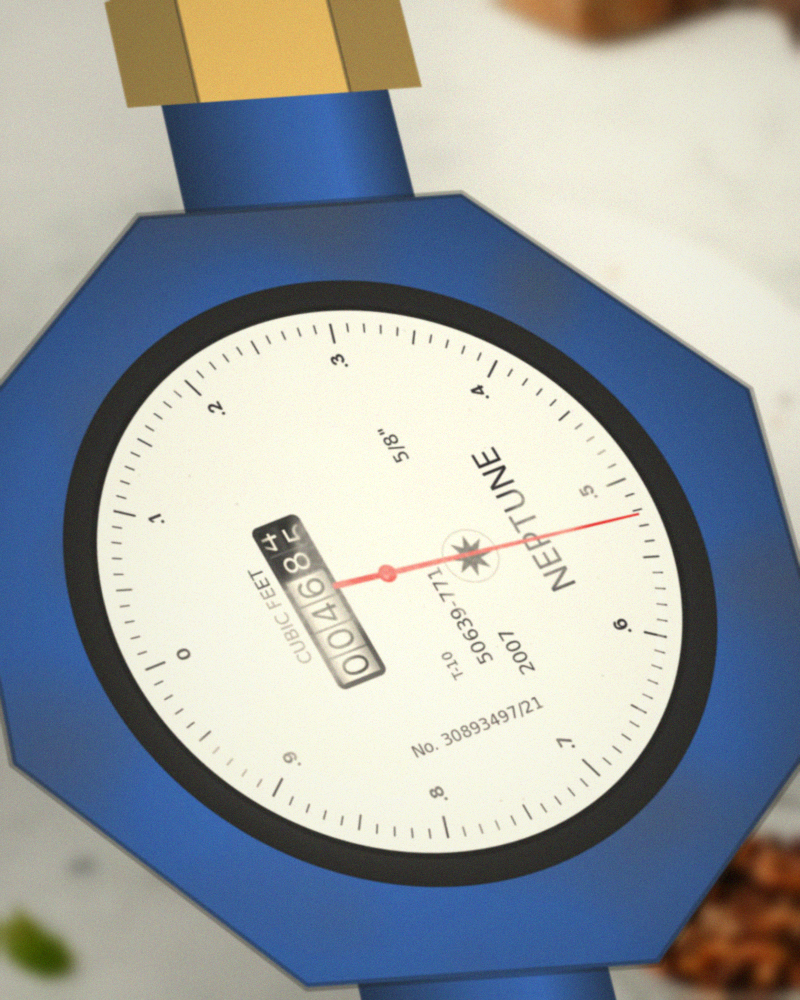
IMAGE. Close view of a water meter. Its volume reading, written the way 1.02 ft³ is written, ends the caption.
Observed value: 4684.52 ft³
